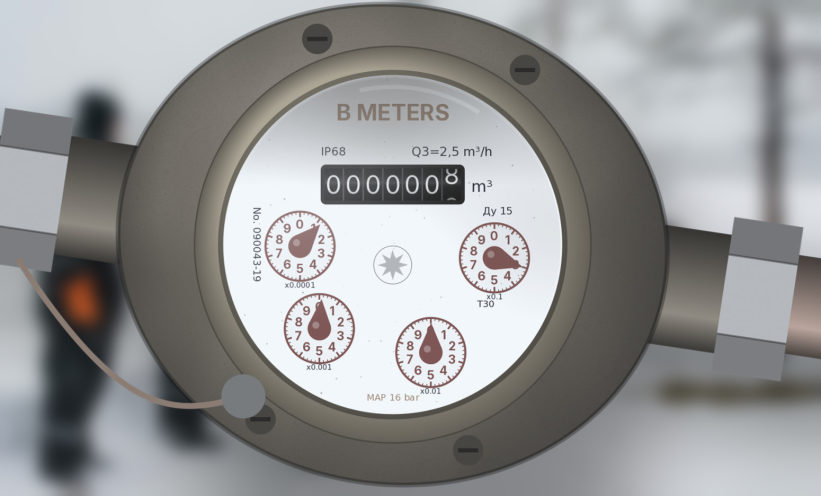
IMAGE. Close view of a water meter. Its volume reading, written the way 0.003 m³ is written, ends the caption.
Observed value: 8.3001 m³
